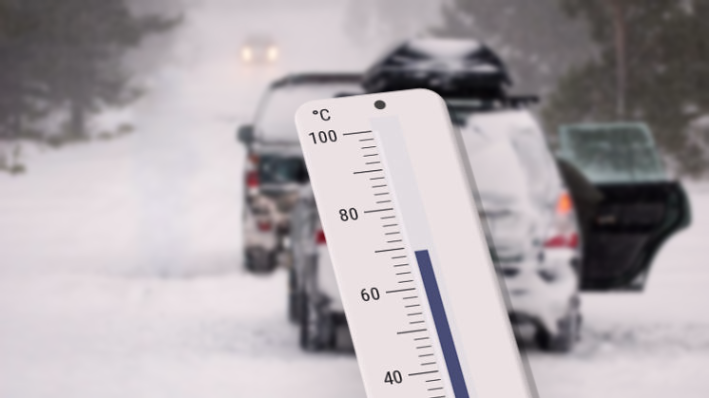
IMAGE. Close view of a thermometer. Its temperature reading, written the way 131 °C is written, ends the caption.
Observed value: 69 °C
